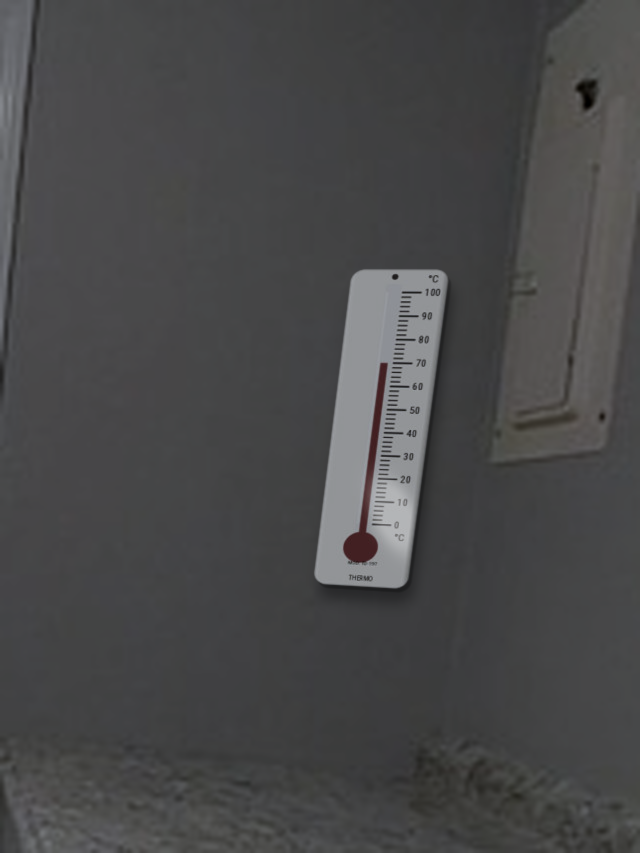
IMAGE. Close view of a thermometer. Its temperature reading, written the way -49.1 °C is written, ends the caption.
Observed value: 70 °C
